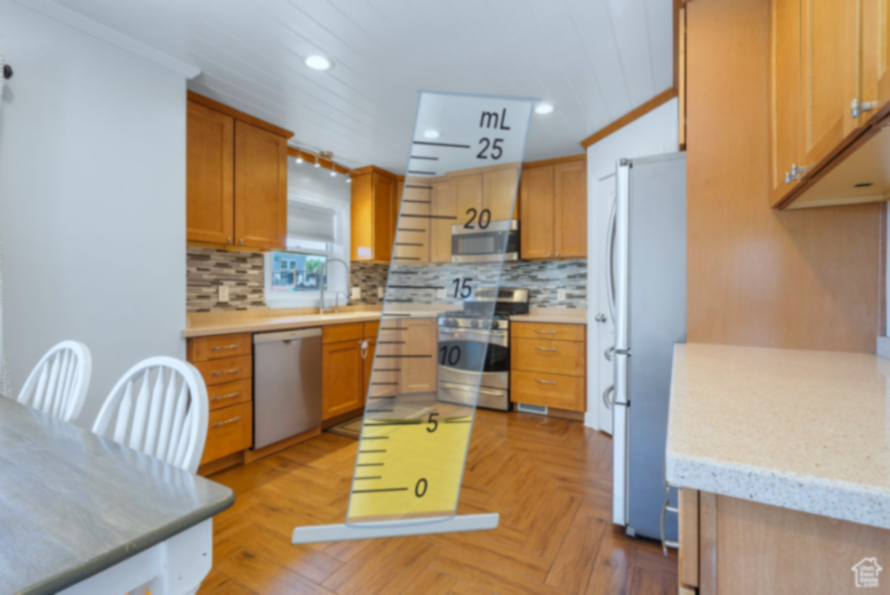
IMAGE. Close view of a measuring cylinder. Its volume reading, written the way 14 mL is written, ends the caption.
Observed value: 5 mL
